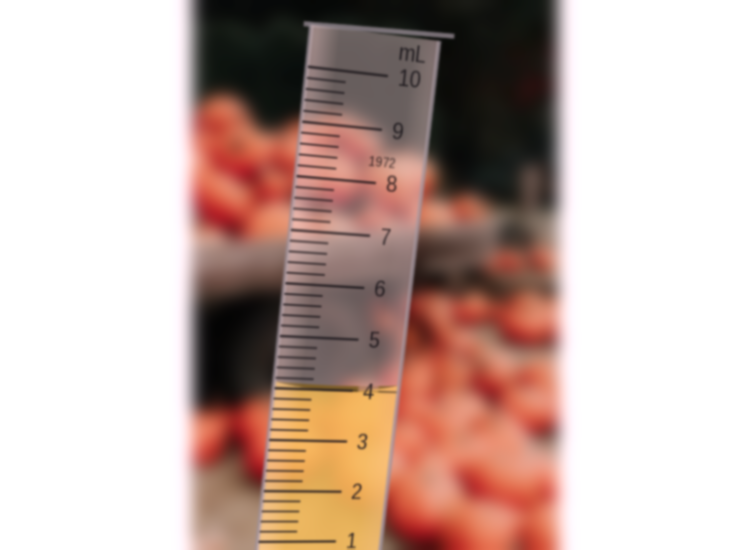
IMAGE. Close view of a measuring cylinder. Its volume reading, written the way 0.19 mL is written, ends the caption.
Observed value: 4 mL
